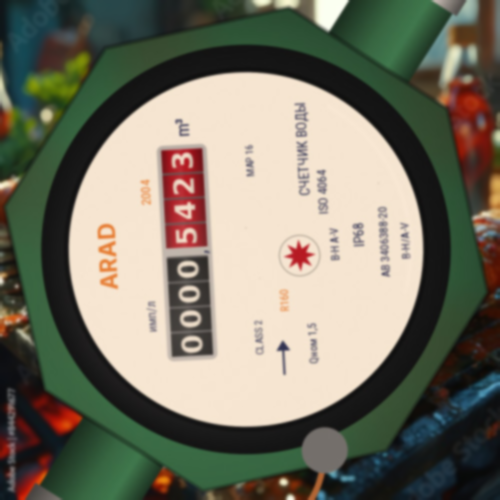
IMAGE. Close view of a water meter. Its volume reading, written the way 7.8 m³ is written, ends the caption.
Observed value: 0.5423 m³
